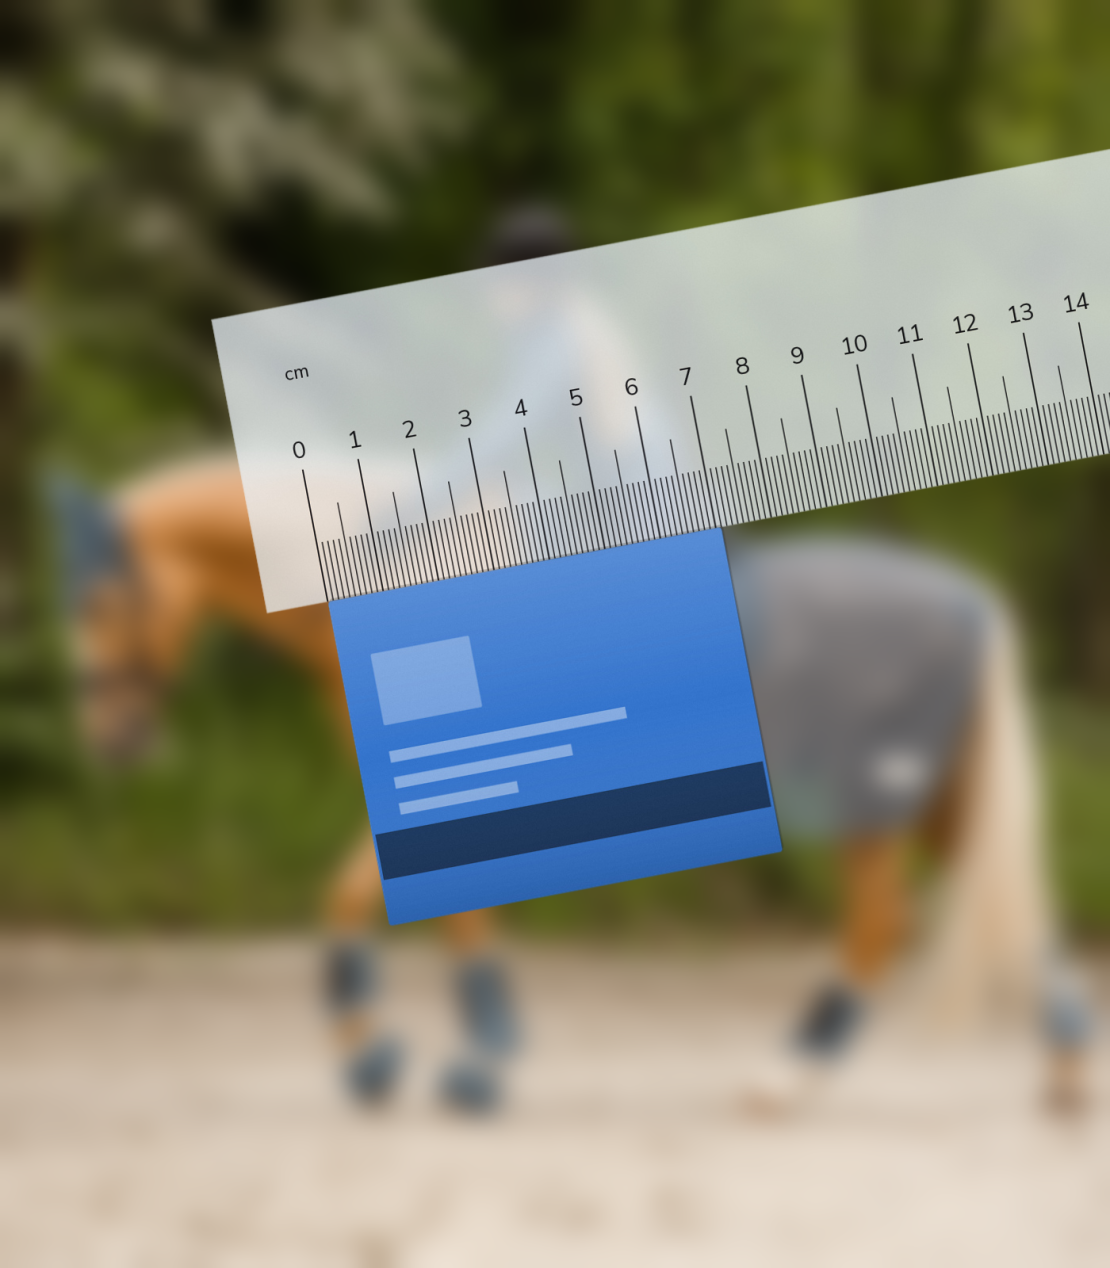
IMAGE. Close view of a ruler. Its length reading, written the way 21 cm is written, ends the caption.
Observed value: 7.1 cm
